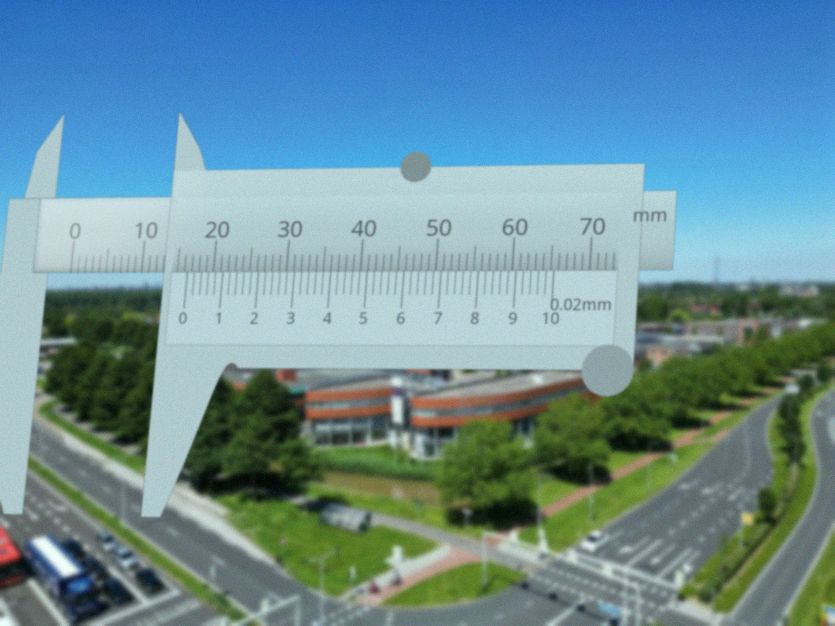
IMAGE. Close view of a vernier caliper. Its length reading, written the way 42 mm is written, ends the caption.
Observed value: 16.4 mm
